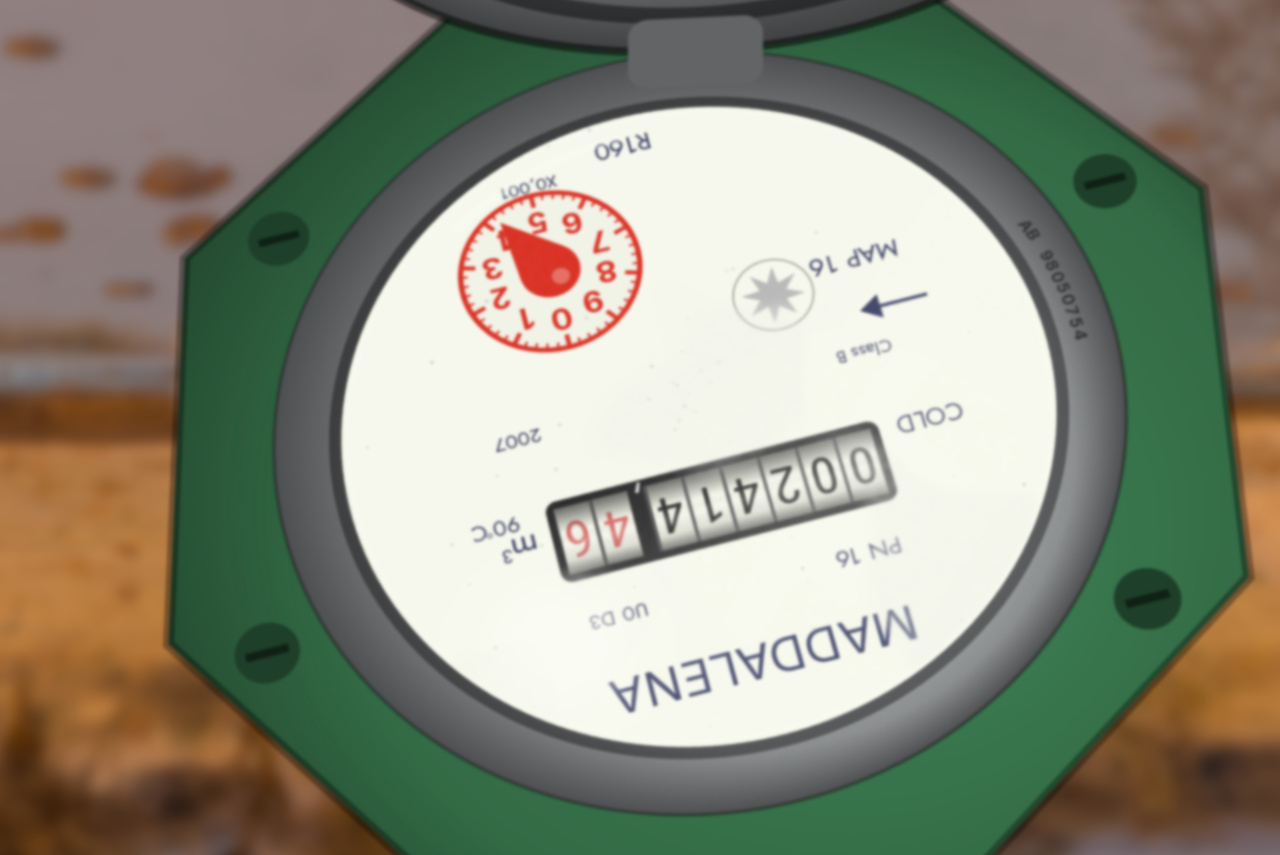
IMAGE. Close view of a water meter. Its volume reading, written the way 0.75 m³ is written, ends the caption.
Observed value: 2414.464 m³
